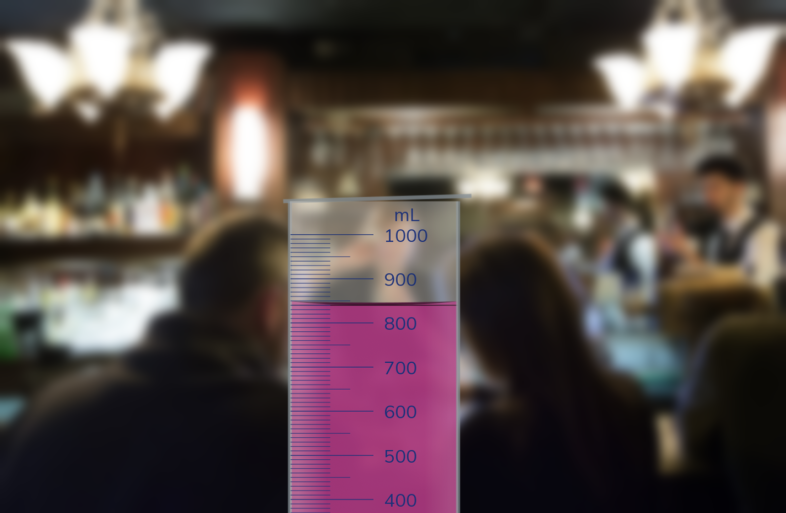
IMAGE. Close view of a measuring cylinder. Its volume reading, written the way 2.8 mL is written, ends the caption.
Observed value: 840 mL
